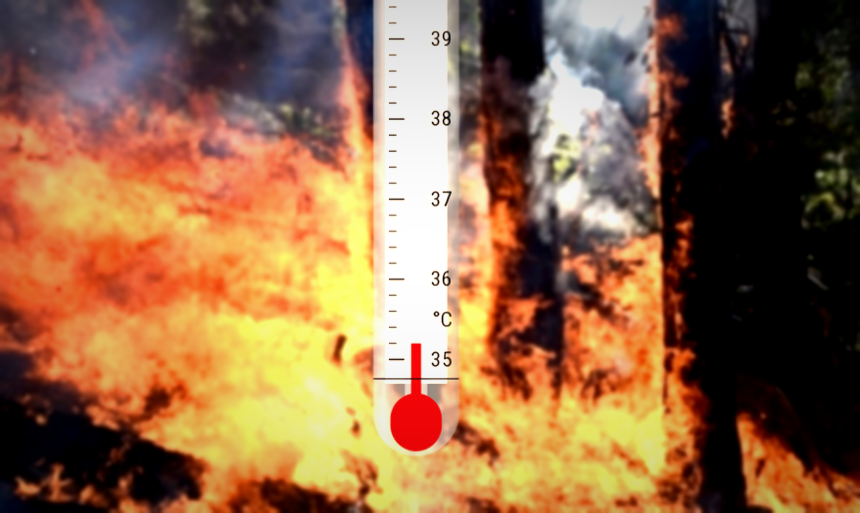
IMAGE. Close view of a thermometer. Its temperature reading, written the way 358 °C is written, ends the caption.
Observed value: 35.2 °C
